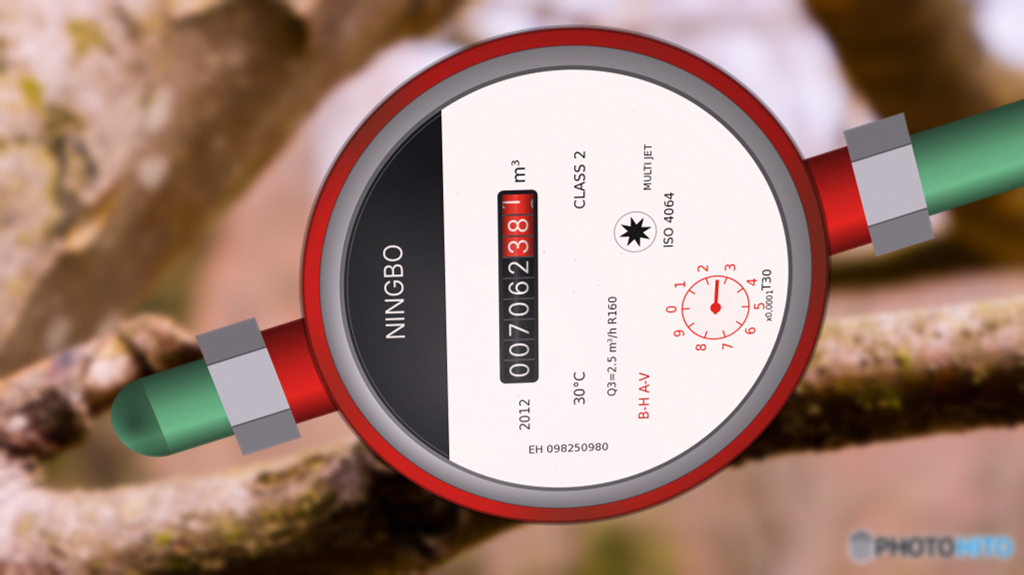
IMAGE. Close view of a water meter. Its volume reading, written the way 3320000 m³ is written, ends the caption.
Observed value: 7062.3812 m³
